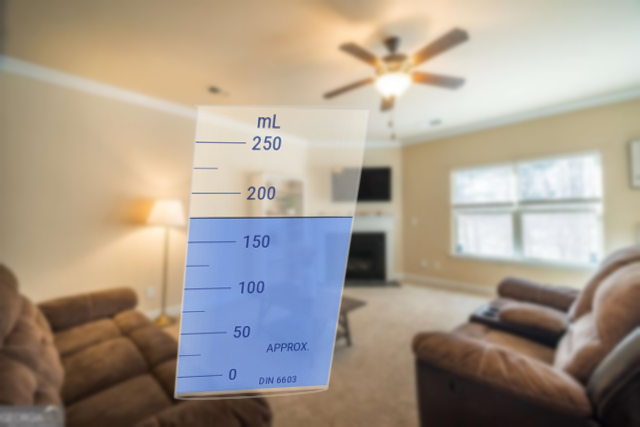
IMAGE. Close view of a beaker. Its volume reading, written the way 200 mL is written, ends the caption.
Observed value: 175 mL
